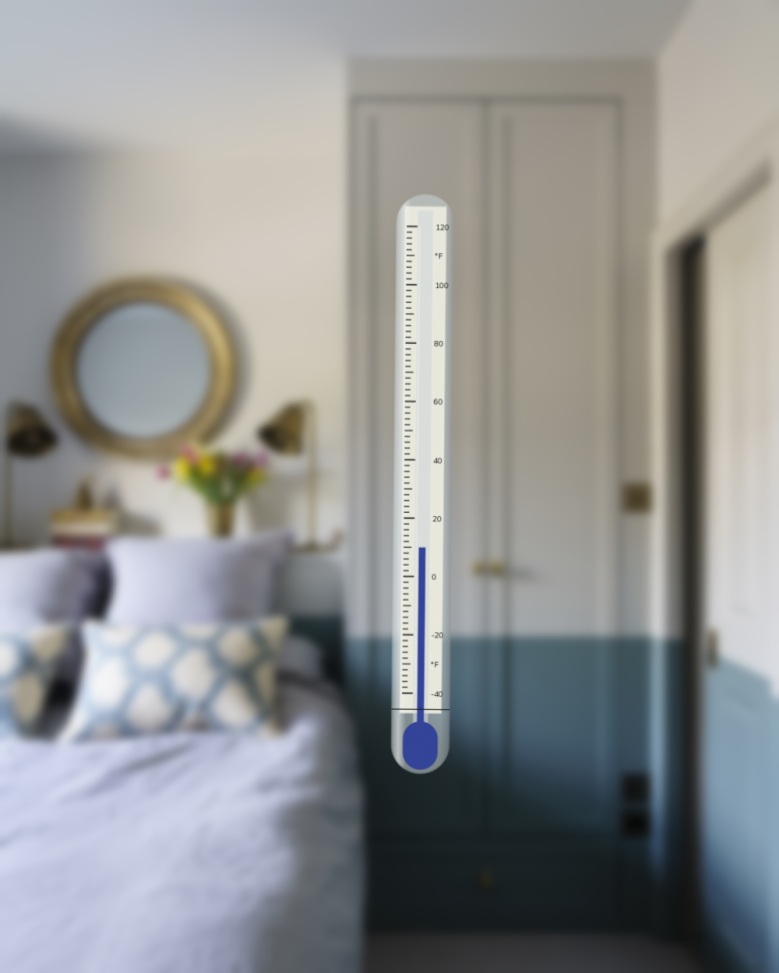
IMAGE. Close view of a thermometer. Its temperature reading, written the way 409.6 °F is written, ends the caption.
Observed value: 10 °F
